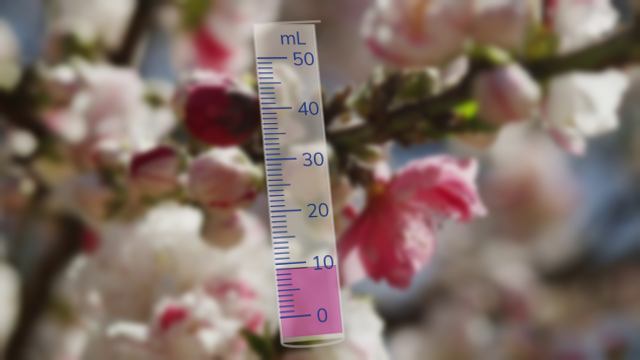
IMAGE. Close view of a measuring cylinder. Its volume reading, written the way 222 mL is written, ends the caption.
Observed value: 9 mL
